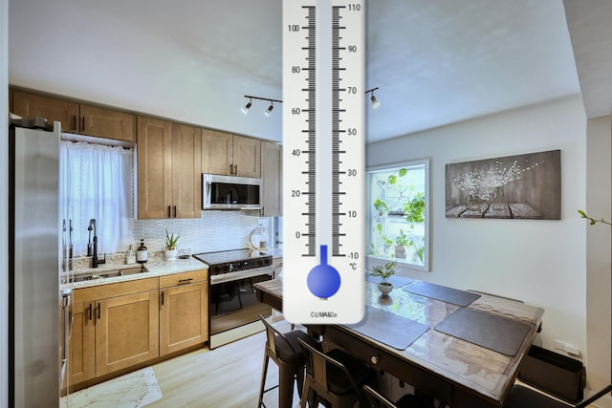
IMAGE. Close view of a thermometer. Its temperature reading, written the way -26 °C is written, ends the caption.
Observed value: -5 °C
